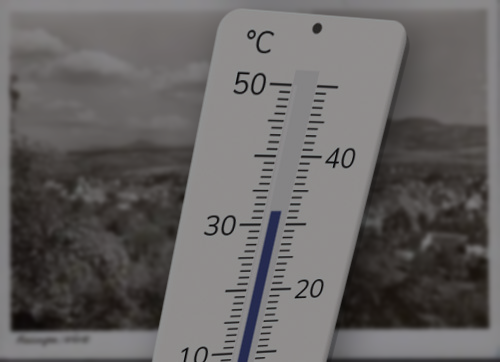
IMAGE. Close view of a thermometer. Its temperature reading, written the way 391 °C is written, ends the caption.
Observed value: 32 °C
